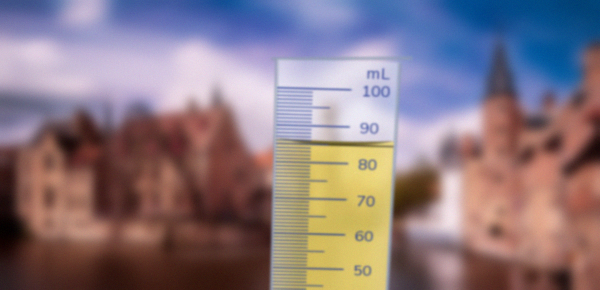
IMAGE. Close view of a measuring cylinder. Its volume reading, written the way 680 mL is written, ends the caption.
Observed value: 85 mL
